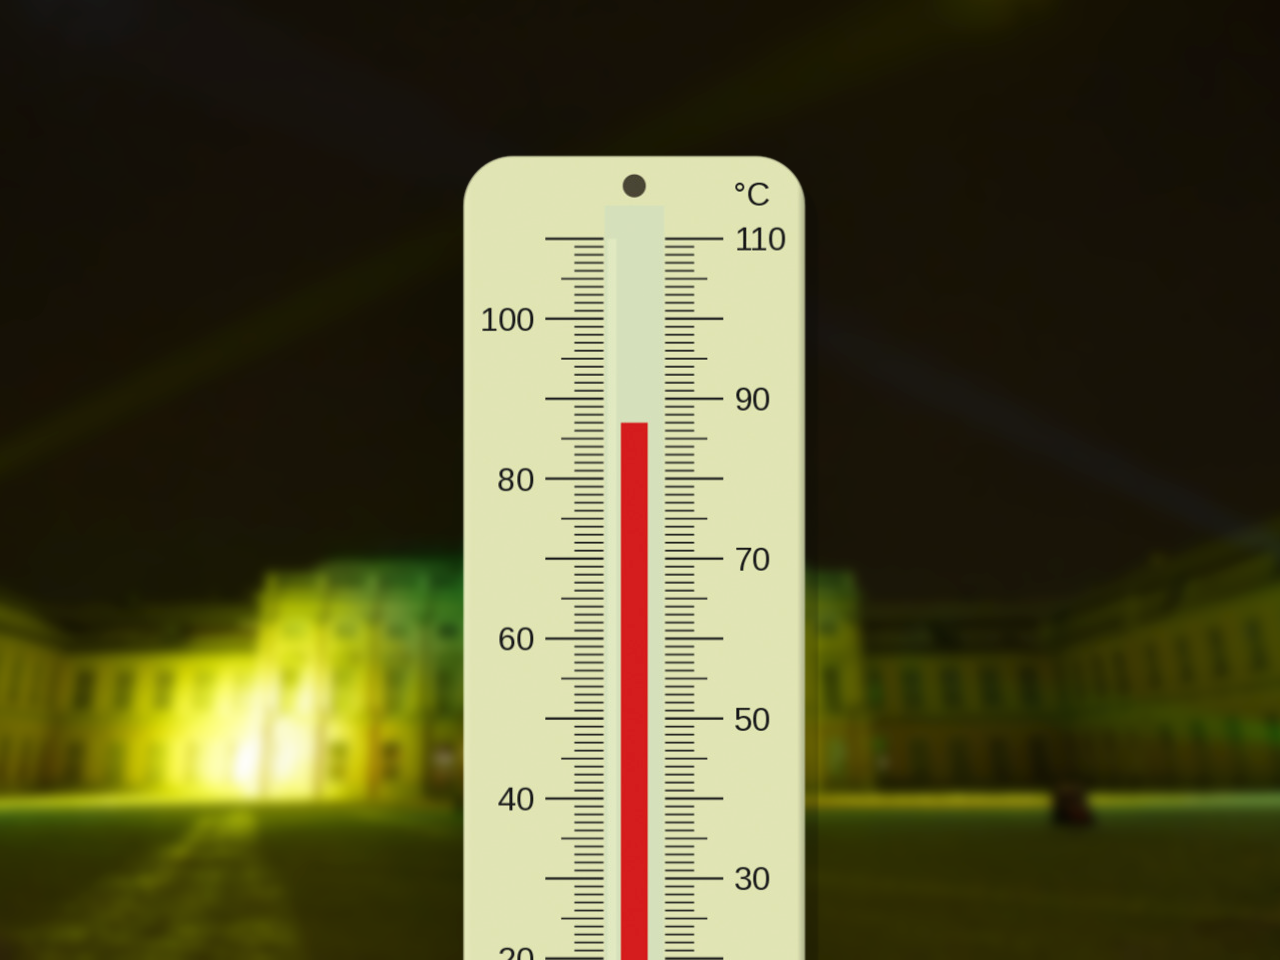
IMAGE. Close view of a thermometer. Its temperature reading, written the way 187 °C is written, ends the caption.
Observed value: 87 °C
